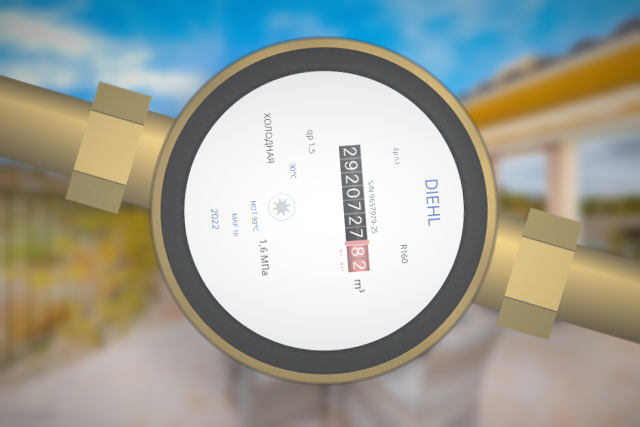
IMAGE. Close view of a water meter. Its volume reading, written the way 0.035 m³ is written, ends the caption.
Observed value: 2920727.82 m³
